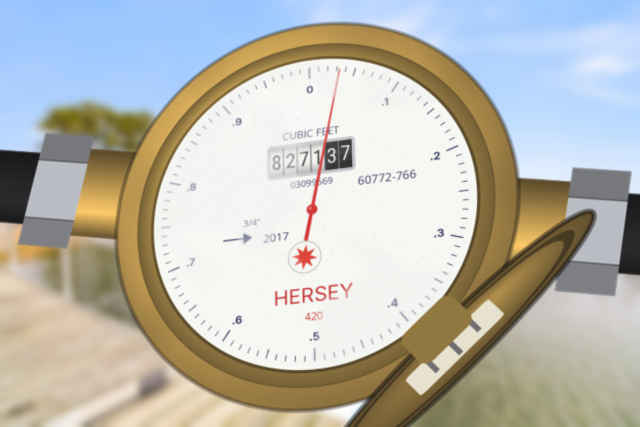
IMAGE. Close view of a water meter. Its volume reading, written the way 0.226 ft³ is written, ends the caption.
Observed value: 827137.03 ft³
